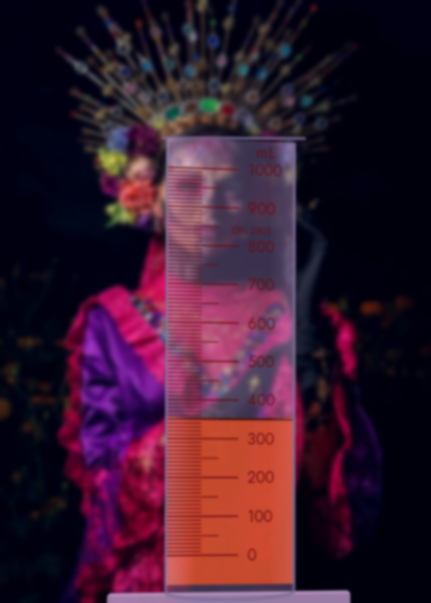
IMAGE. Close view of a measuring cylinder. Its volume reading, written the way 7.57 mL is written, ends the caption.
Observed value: 350 mL
